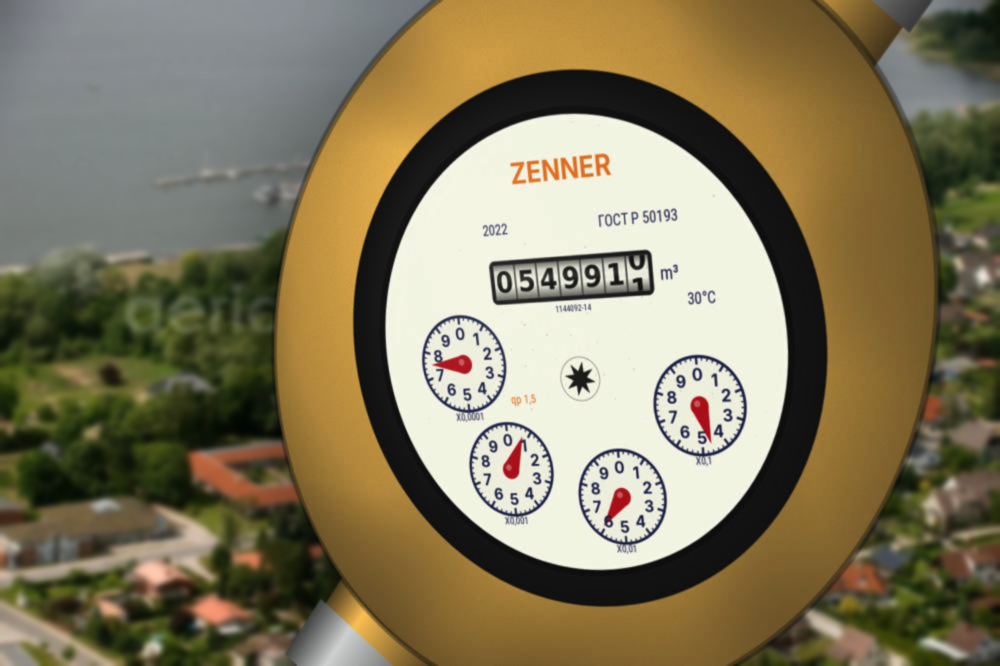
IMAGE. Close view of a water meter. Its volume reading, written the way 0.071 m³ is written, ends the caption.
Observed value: 549910.4607 m³
